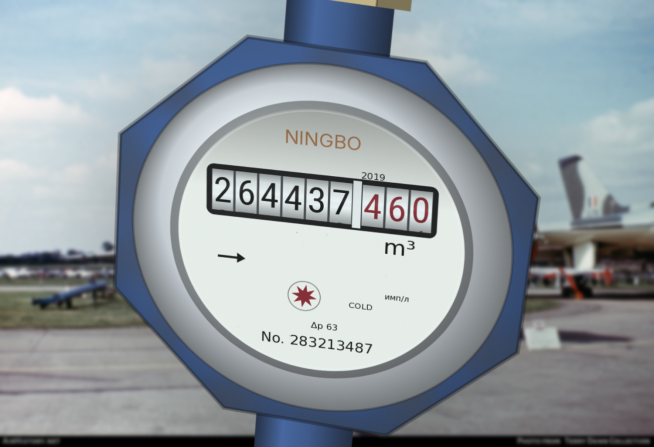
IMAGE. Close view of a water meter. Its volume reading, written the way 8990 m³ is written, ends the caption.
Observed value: 264437.460 m³
